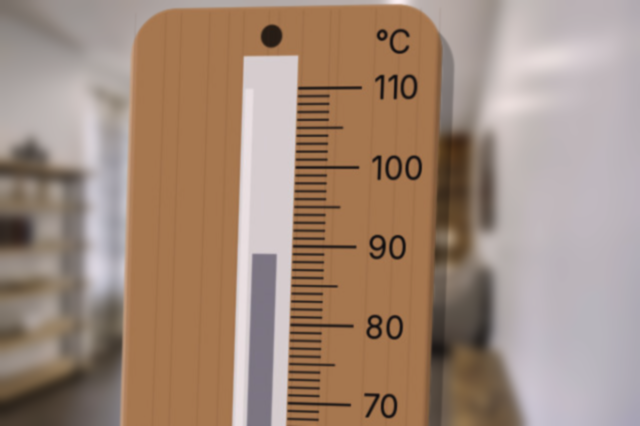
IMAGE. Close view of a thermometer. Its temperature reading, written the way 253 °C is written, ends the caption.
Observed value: 89 °C
